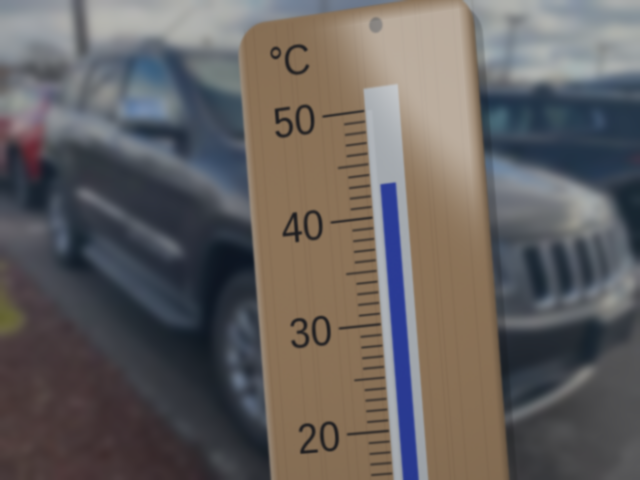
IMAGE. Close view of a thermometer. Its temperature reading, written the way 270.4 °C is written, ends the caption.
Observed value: 43 °C
